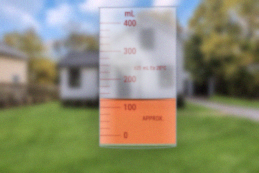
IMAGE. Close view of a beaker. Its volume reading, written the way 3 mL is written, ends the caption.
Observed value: 125 mL
